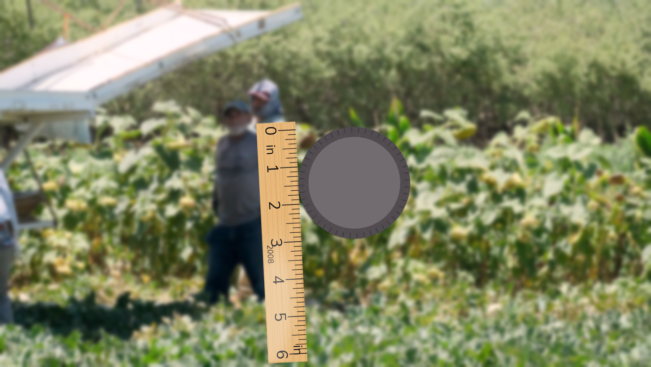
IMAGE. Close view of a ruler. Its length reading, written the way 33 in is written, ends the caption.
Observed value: 3 in
